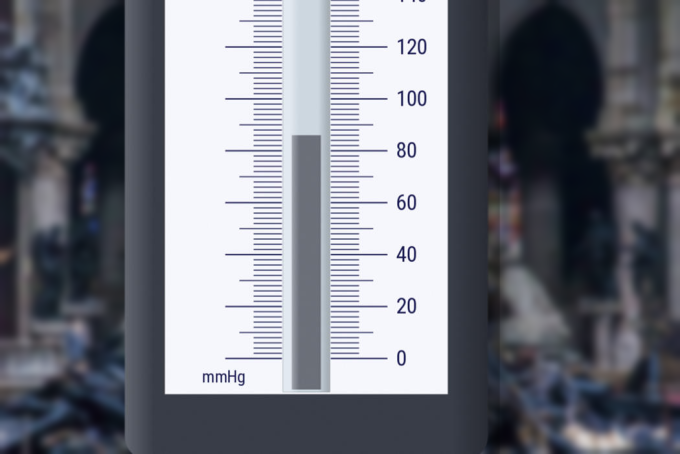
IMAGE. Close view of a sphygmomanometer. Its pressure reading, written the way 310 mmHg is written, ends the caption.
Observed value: 86 mmHg
